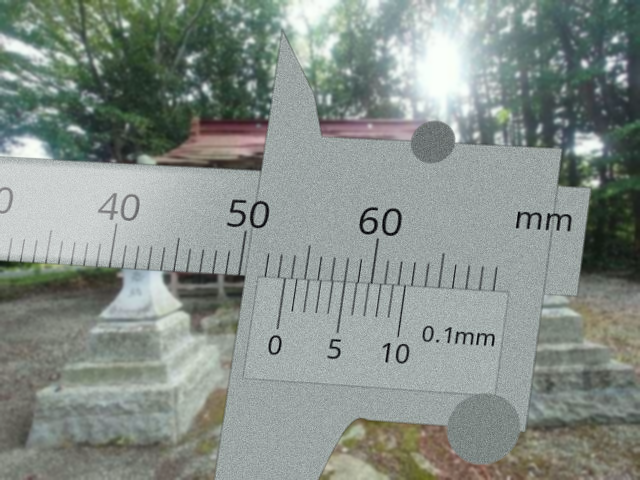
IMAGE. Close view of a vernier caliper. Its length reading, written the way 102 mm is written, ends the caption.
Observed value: 53.5 mm
